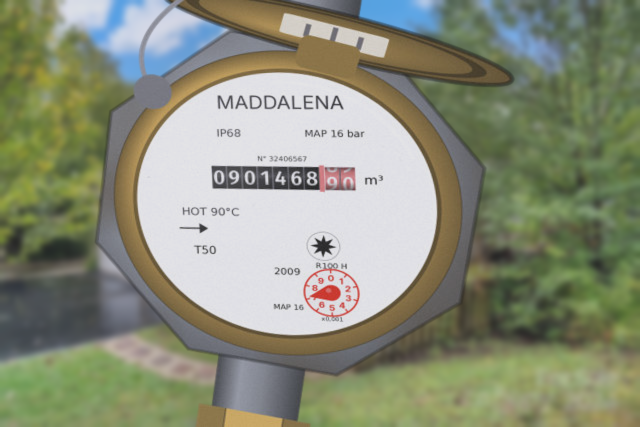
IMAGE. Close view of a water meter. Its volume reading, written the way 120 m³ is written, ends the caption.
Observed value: 901468.897 m³
